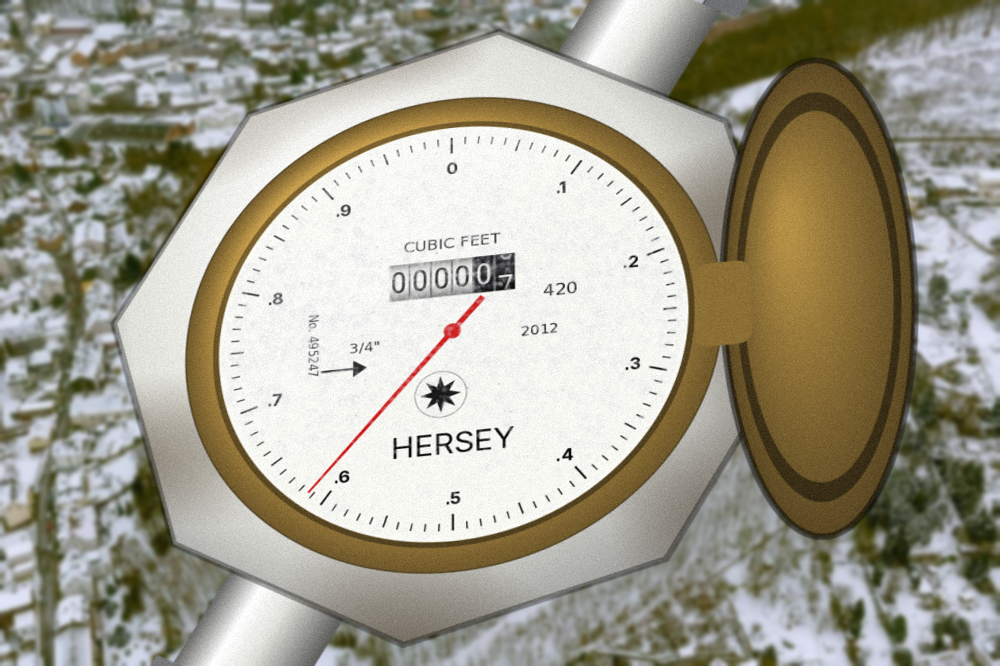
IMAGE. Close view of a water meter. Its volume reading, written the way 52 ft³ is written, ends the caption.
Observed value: 6.61 ft³
